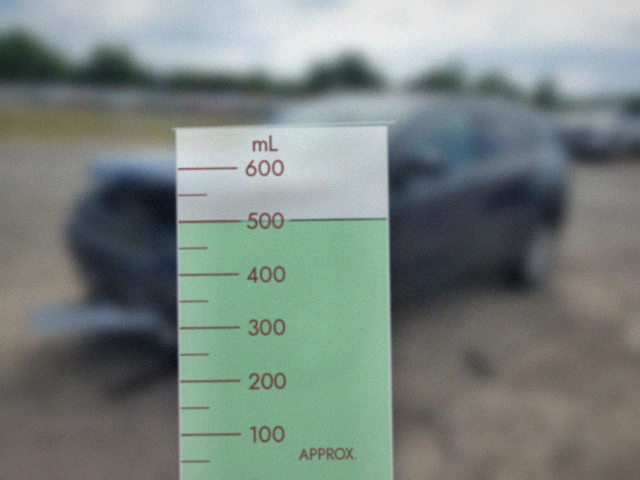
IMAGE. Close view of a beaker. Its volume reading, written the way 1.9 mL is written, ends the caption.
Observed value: 500 mL
